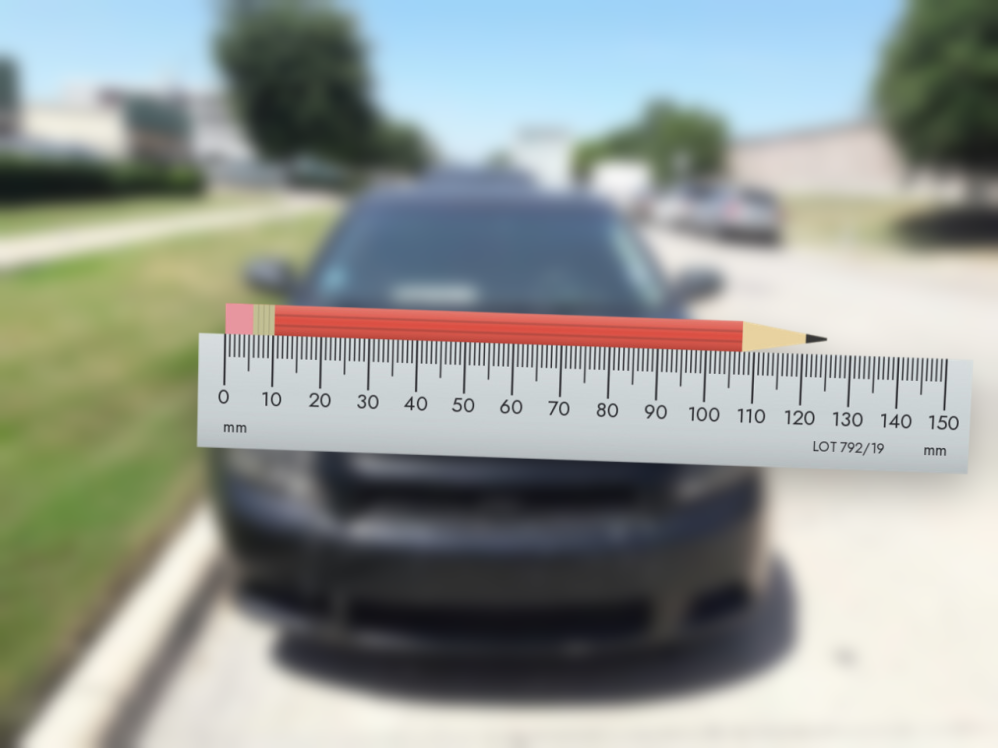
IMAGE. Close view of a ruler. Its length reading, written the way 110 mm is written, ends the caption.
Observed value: 125 mm
